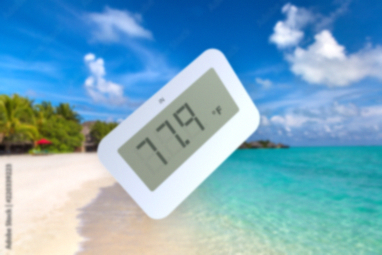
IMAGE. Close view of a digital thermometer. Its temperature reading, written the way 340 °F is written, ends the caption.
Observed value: 77.9 °F
